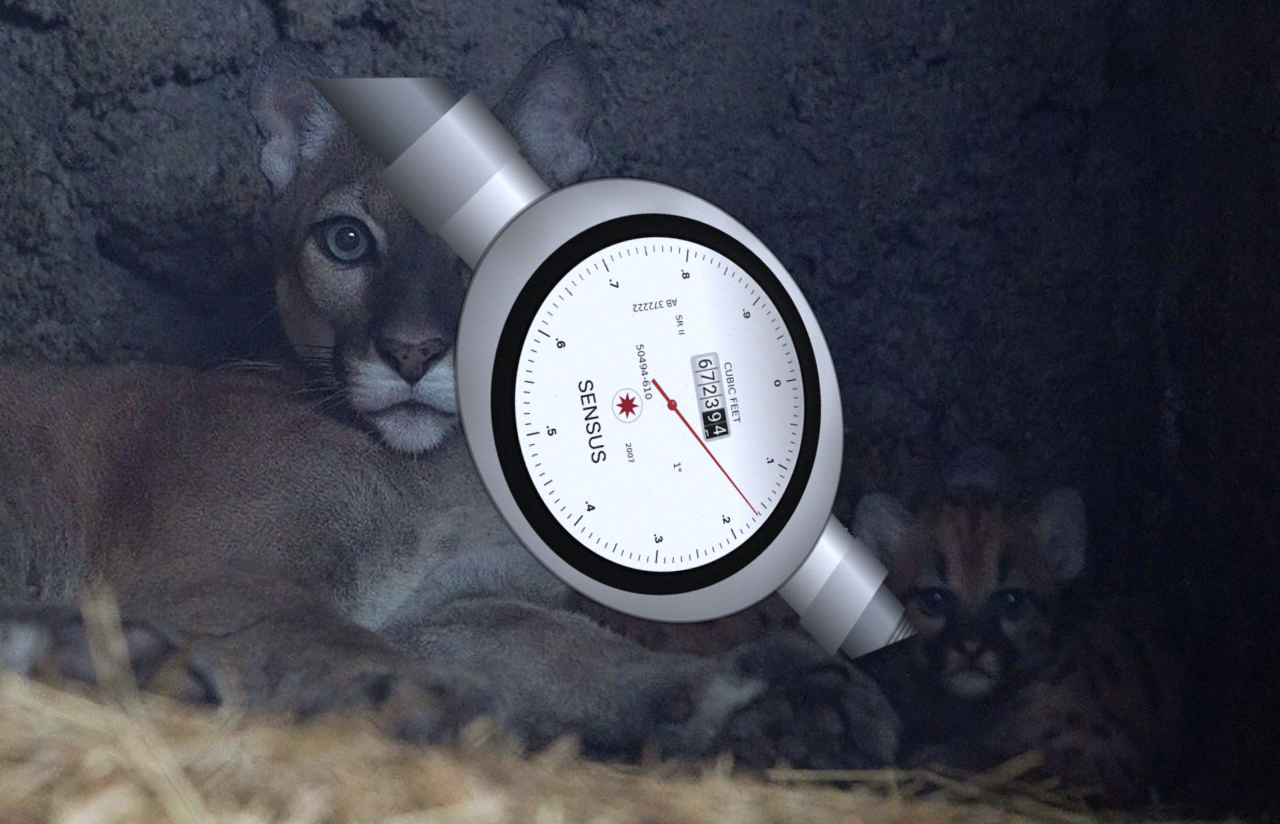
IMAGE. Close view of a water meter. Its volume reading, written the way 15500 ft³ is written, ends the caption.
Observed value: 672394.16 ft³
